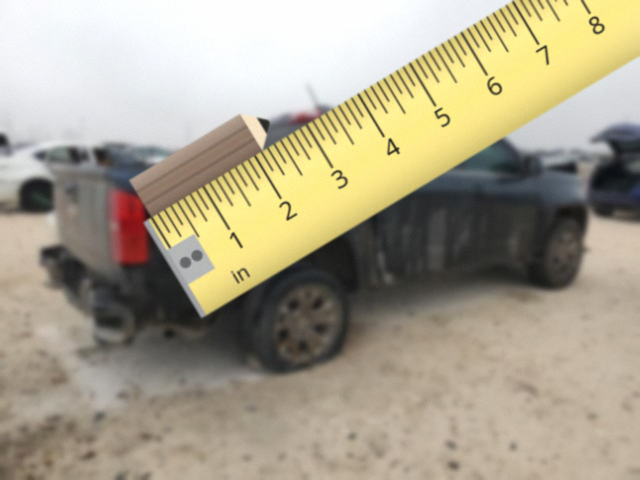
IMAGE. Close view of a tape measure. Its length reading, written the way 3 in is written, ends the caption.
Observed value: 2.5 in
